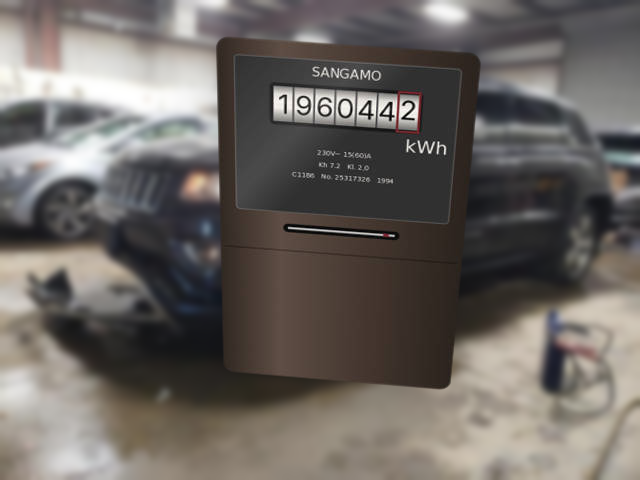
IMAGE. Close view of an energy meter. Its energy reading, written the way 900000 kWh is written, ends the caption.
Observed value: 196044.2 kWh
